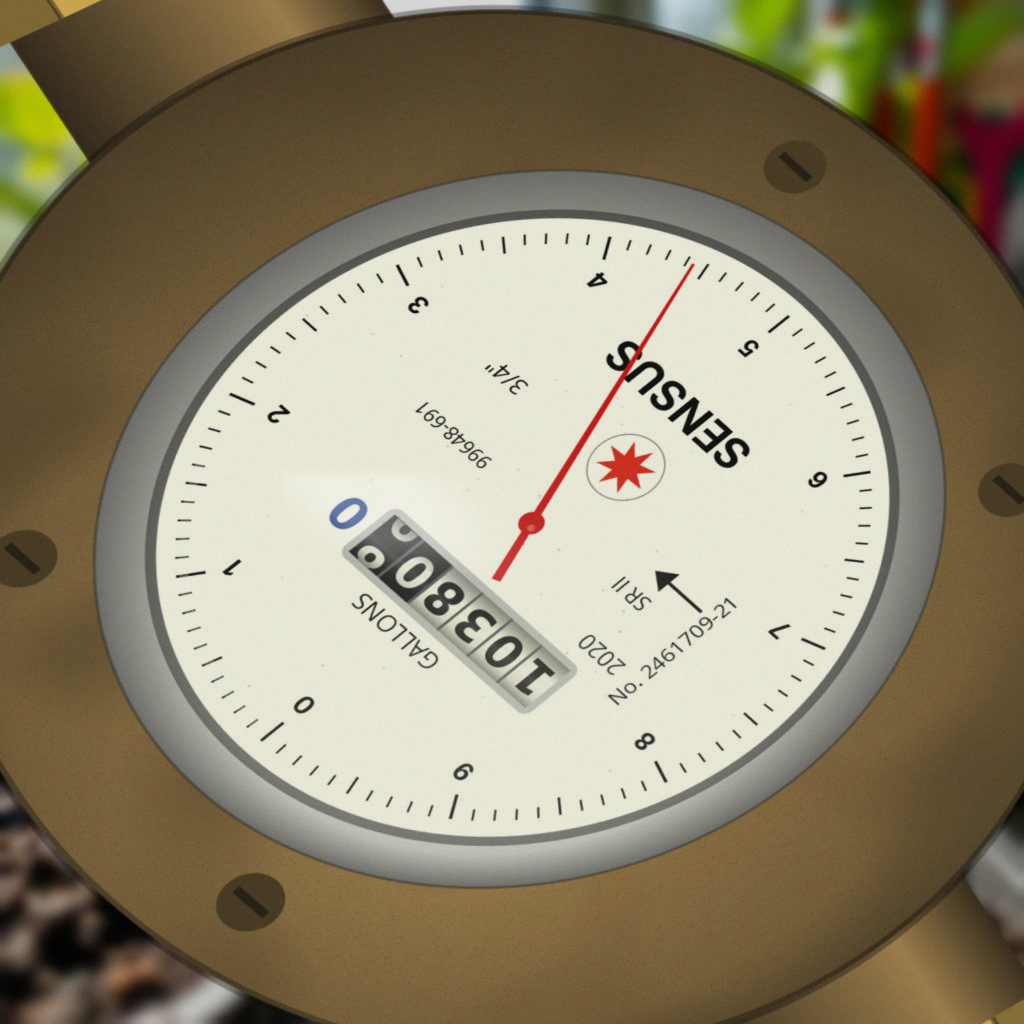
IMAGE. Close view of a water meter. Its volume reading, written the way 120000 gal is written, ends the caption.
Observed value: 1038084.4 gal
